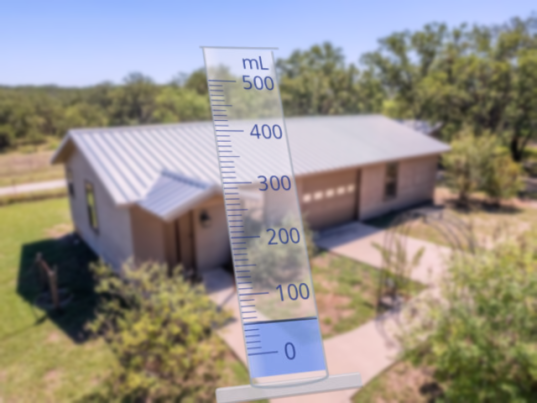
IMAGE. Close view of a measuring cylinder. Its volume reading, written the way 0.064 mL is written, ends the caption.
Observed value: 50 mL
